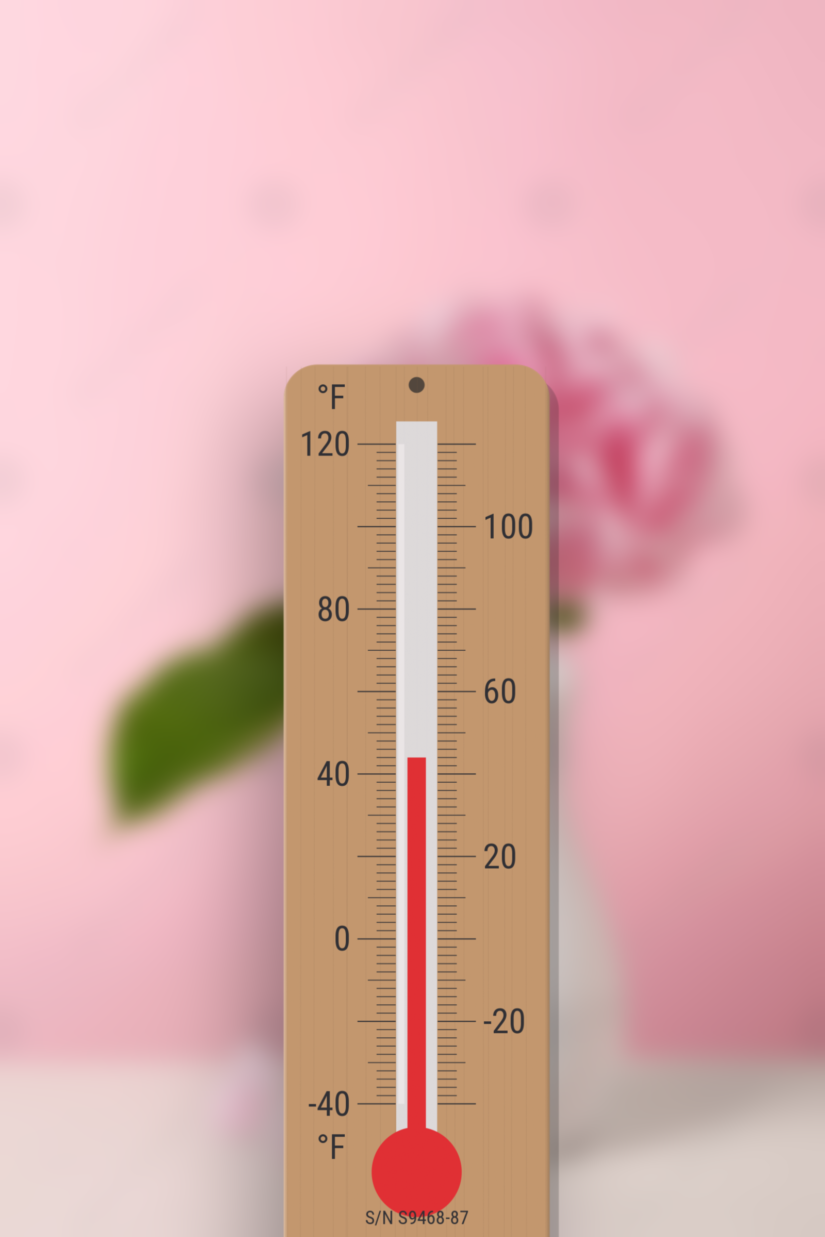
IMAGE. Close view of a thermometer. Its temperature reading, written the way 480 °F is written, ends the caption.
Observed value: 44 °F
